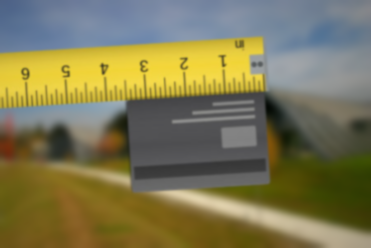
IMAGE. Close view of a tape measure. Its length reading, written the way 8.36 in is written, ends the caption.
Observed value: 3.5 in
